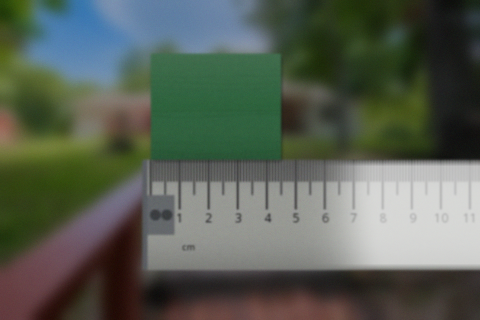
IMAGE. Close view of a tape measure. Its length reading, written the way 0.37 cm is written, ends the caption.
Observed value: 4.5 cm
